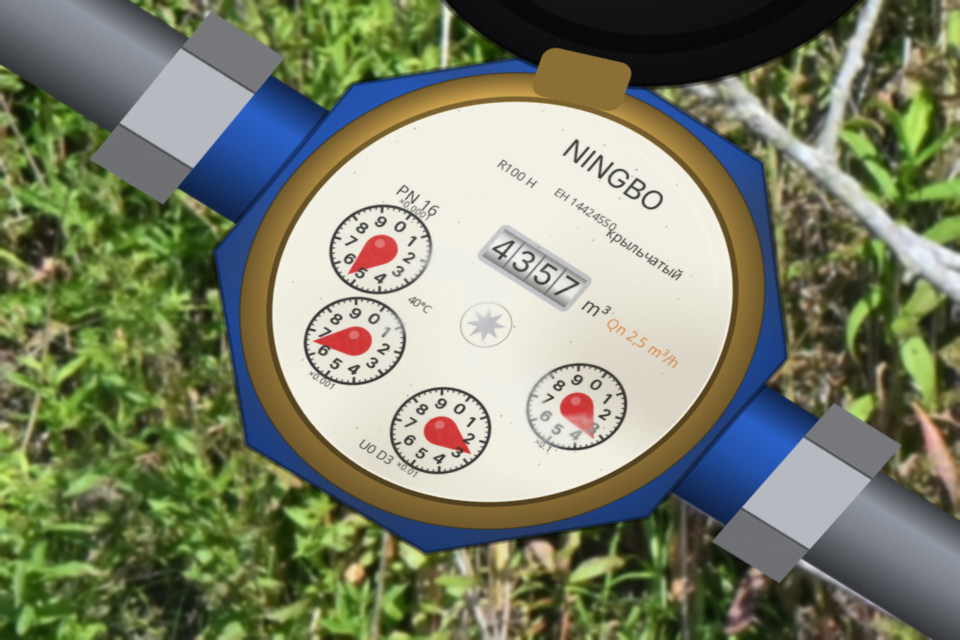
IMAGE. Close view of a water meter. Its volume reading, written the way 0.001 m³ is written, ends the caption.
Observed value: 4357.3265 m³
